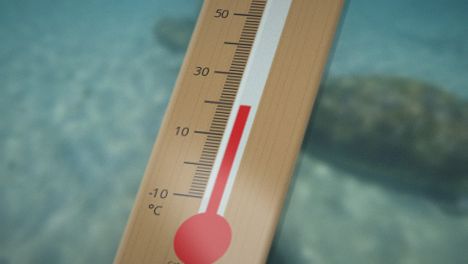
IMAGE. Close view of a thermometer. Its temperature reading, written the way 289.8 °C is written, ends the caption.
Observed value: 20 °C
